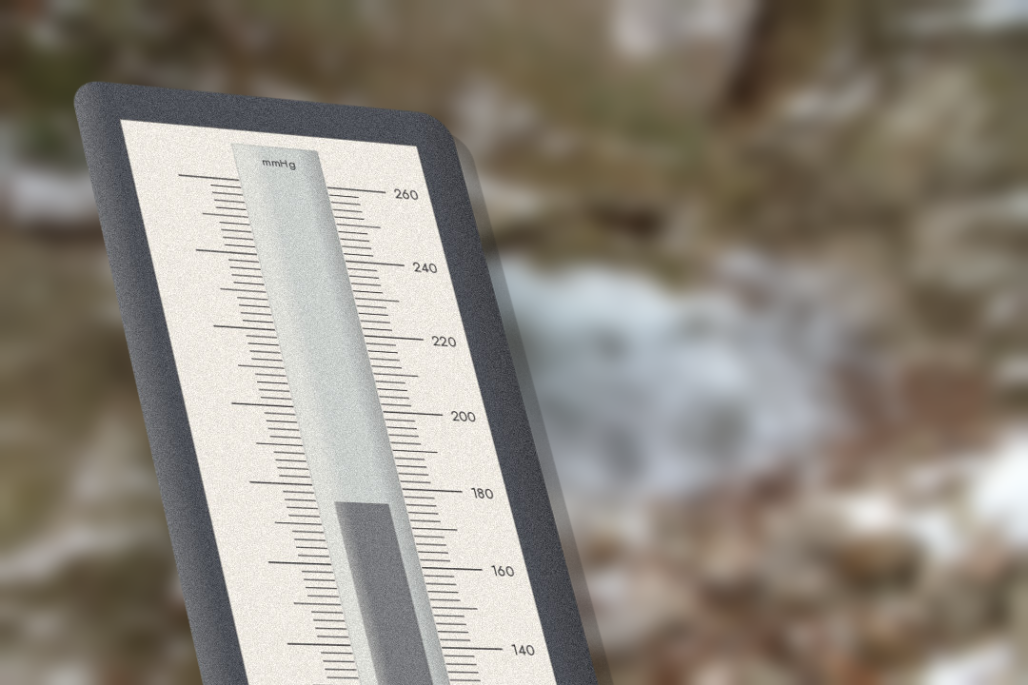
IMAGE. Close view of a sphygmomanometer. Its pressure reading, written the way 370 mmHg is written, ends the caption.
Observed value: 176 mmHg
